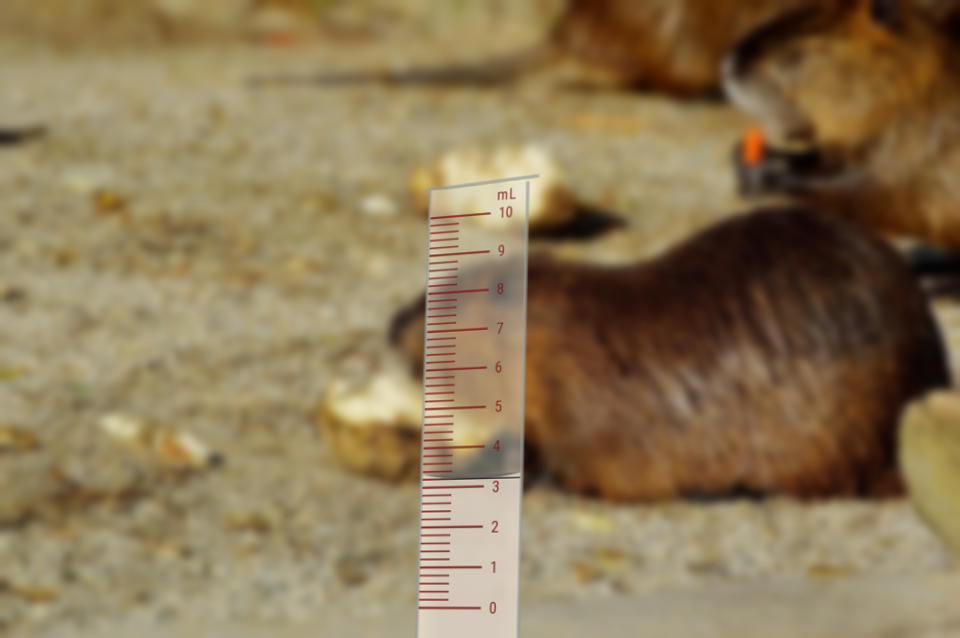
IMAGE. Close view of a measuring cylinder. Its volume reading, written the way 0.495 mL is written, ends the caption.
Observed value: 3.2 mL
